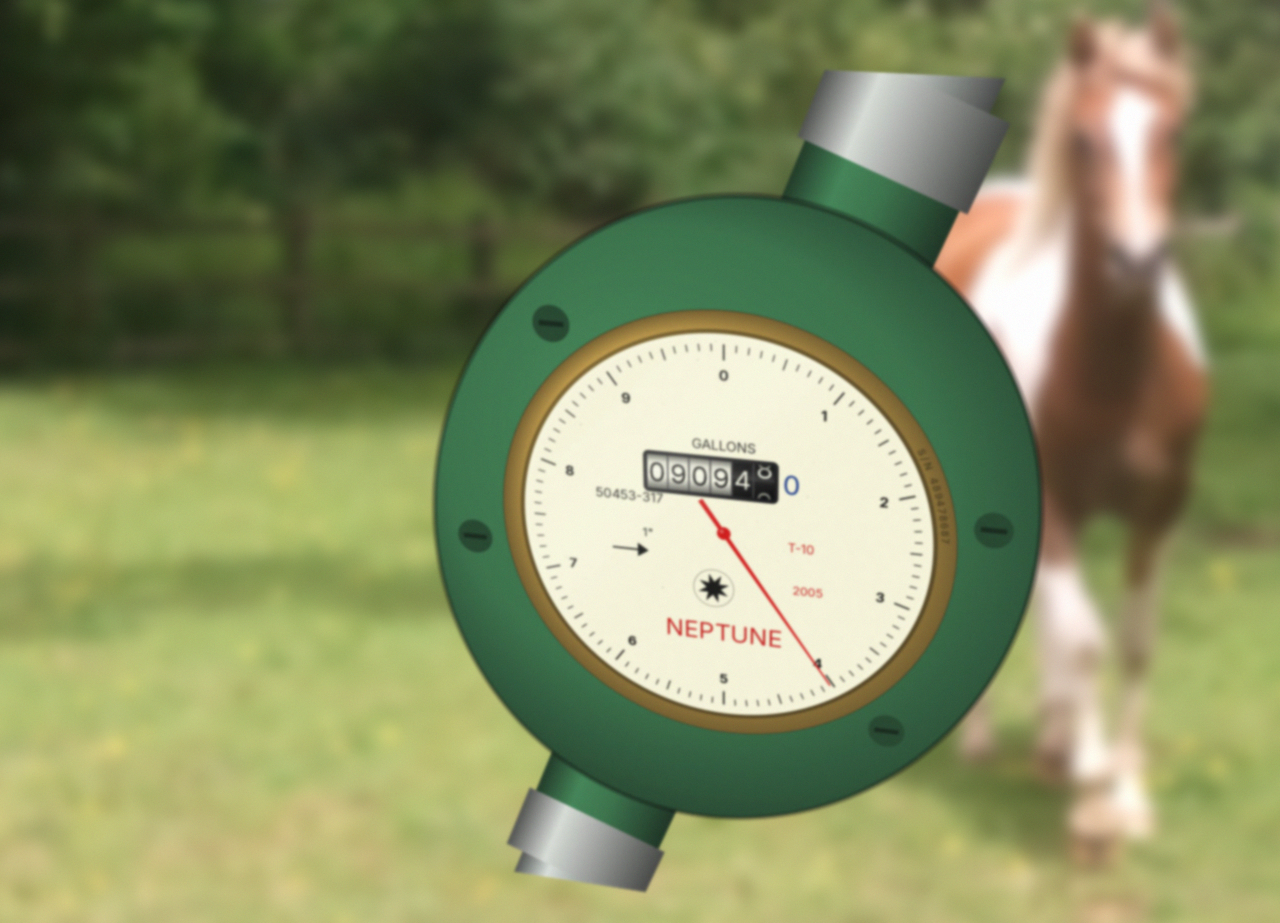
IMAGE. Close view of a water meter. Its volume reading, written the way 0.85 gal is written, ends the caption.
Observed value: 909484.0 gal
